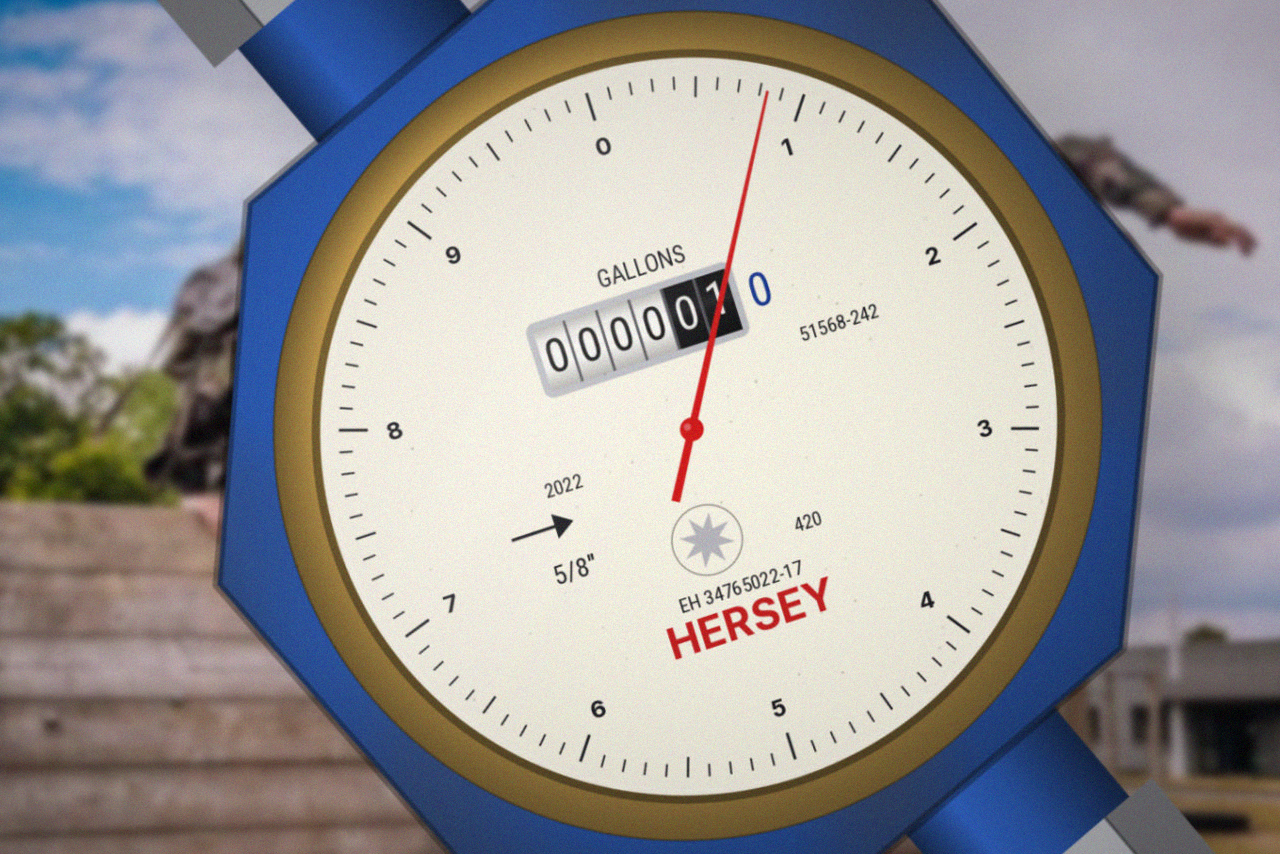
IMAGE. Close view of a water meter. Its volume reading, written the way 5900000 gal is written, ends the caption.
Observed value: 10.8 gal
